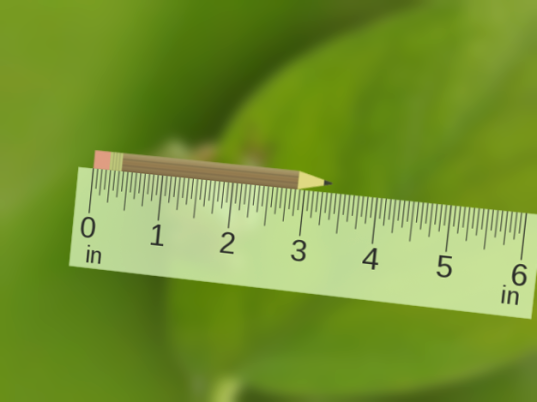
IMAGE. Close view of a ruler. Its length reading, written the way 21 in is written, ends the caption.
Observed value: 3.375 in
